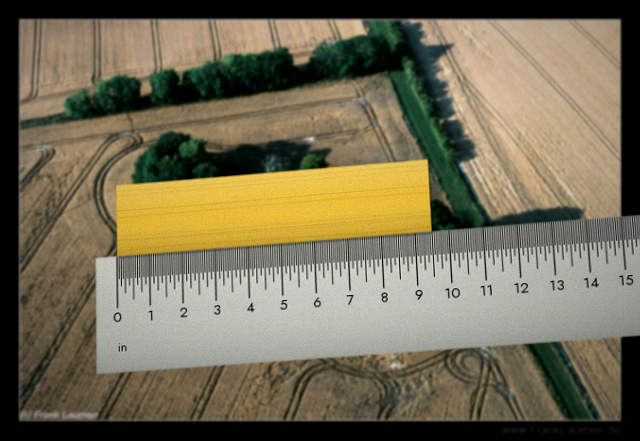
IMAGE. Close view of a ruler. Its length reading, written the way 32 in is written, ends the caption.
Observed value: 9.5 in
